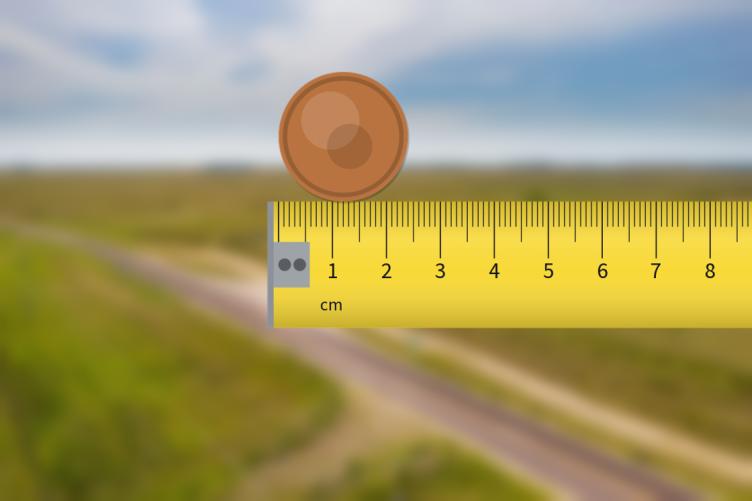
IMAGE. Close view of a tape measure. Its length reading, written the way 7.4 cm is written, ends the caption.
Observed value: 2.4 cm
